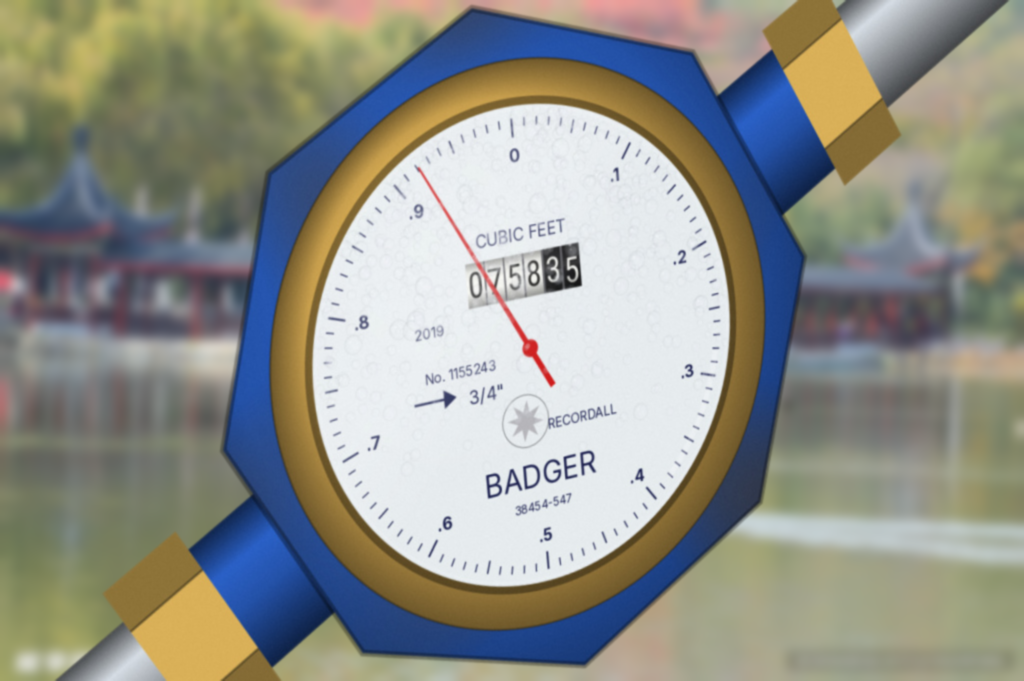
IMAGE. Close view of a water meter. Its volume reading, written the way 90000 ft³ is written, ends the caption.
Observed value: 75834.92 ft³
